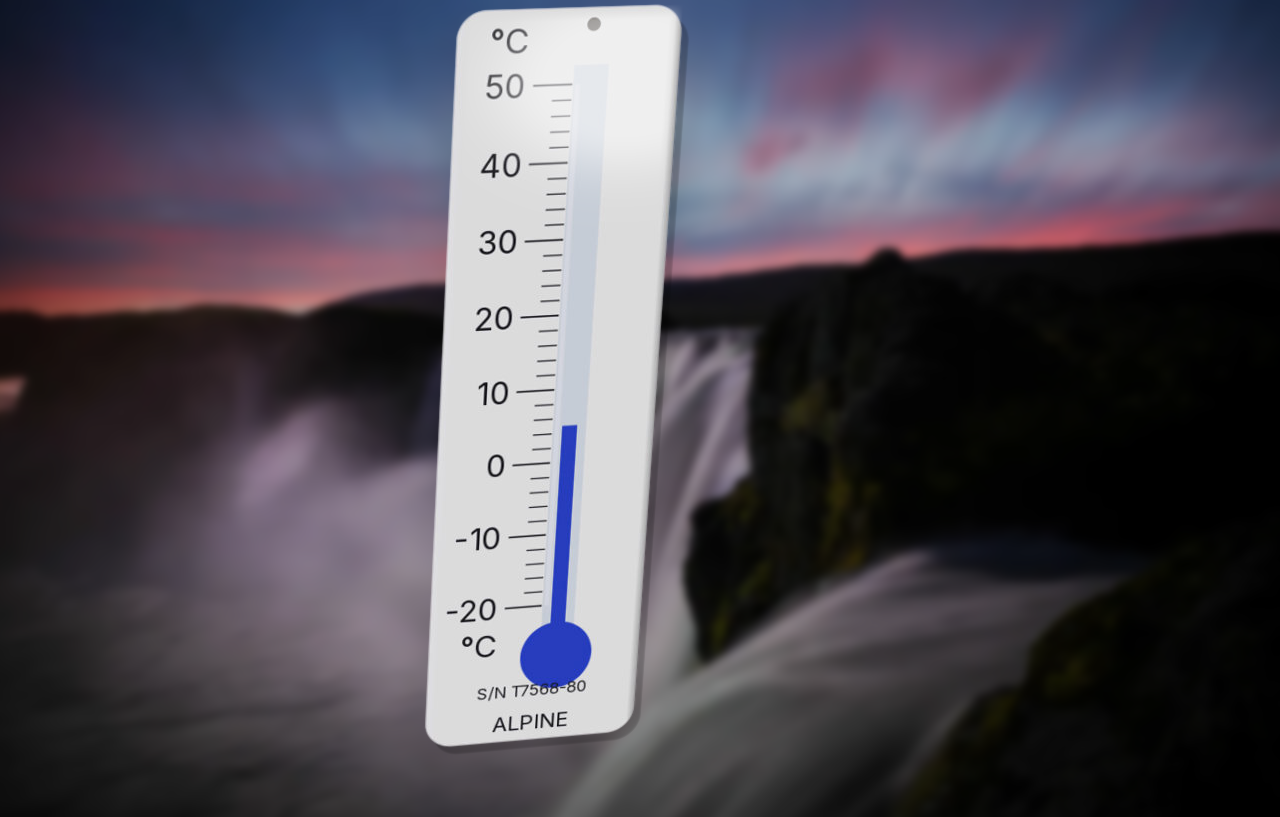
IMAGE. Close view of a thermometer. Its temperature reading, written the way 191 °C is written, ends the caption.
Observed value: 5 °C
